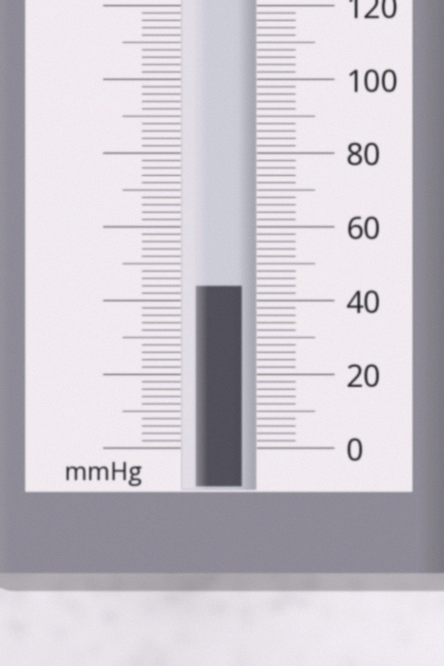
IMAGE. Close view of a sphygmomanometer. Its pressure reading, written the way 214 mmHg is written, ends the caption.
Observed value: 44 mmHg
